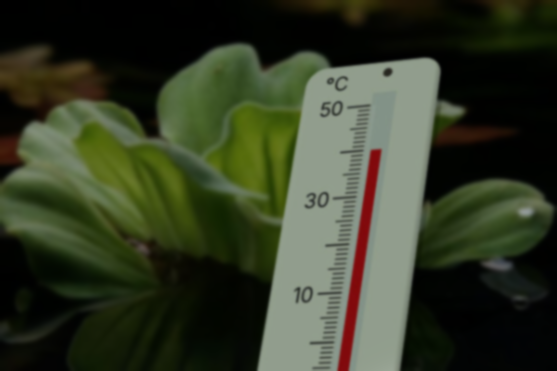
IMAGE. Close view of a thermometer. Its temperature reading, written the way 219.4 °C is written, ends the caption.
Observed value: 40 °C
